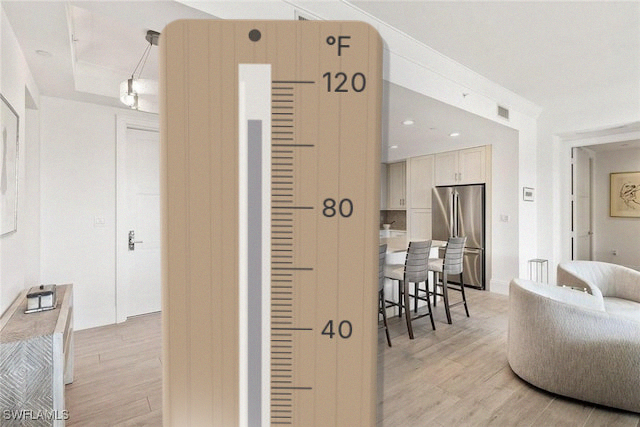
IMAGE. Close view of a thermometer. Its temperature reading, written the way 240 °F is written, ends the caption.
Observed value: 108 °F
